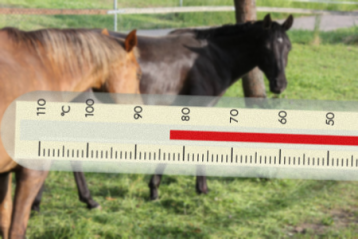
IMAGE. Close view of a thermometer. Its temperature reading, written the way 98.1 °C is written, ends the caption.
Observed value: 83 °C
